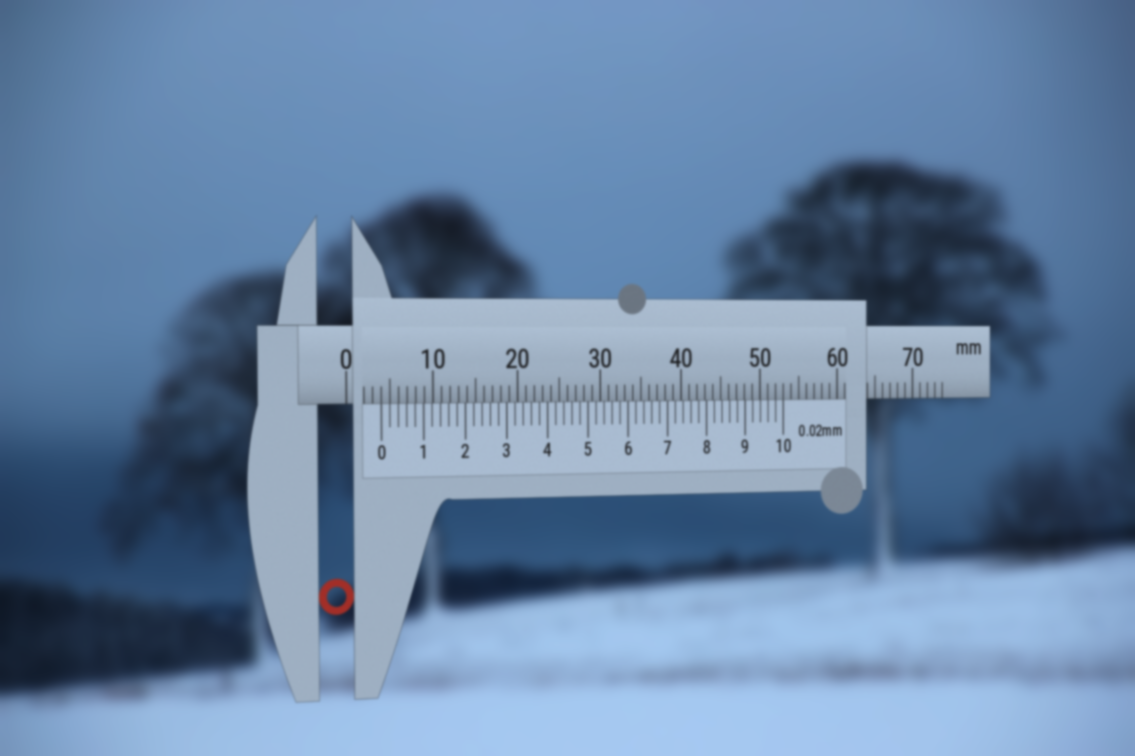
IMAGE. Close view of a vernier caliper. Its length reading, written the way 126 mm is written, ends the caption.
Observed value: 4.0 mm
